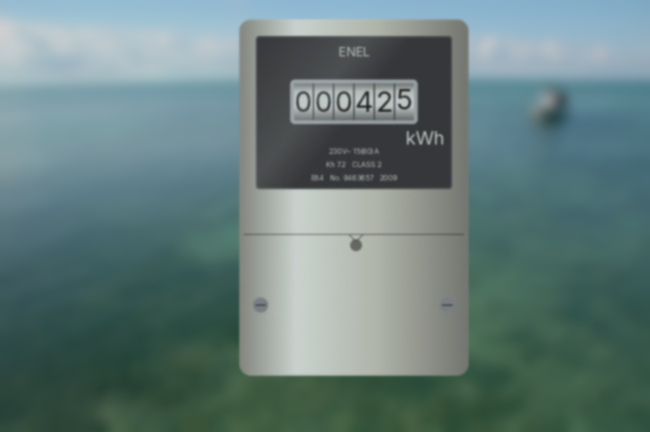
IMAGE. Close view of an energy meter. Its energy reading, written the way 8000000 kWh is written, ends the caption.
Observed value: 425 kWh
